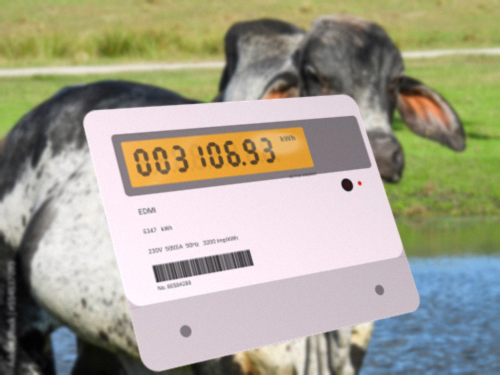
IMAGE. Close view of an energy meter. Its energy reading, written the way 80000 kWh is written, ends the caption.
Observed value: 3106.93 kWh
